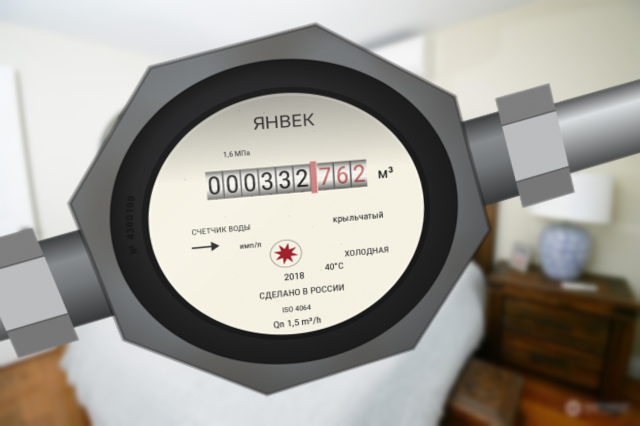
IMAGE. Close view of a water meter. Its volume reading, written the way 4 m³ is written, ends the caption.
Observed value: 332.762 m³
